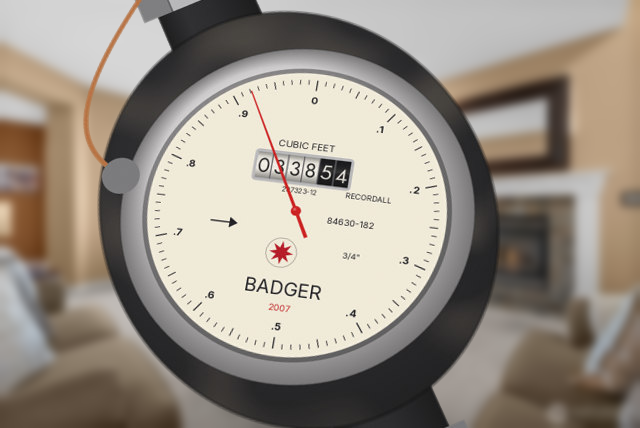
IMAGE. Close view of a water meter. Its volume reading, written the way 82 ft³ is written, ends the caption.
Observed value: 33853.92 ft³
